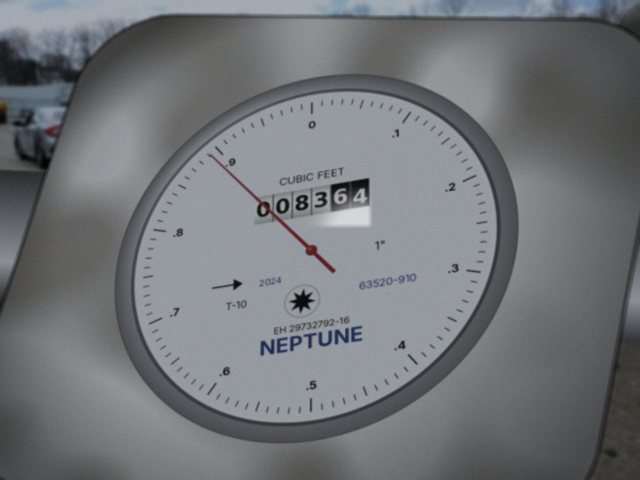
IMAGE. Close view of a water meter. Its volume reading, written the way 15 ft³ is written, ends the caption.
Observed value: 8363.89 ft³
